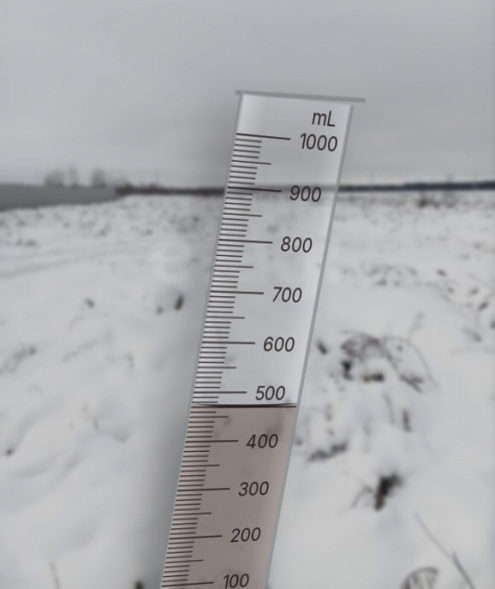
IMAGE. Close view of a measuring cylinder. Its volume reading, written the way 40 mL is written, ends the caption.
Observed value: 470 mL
